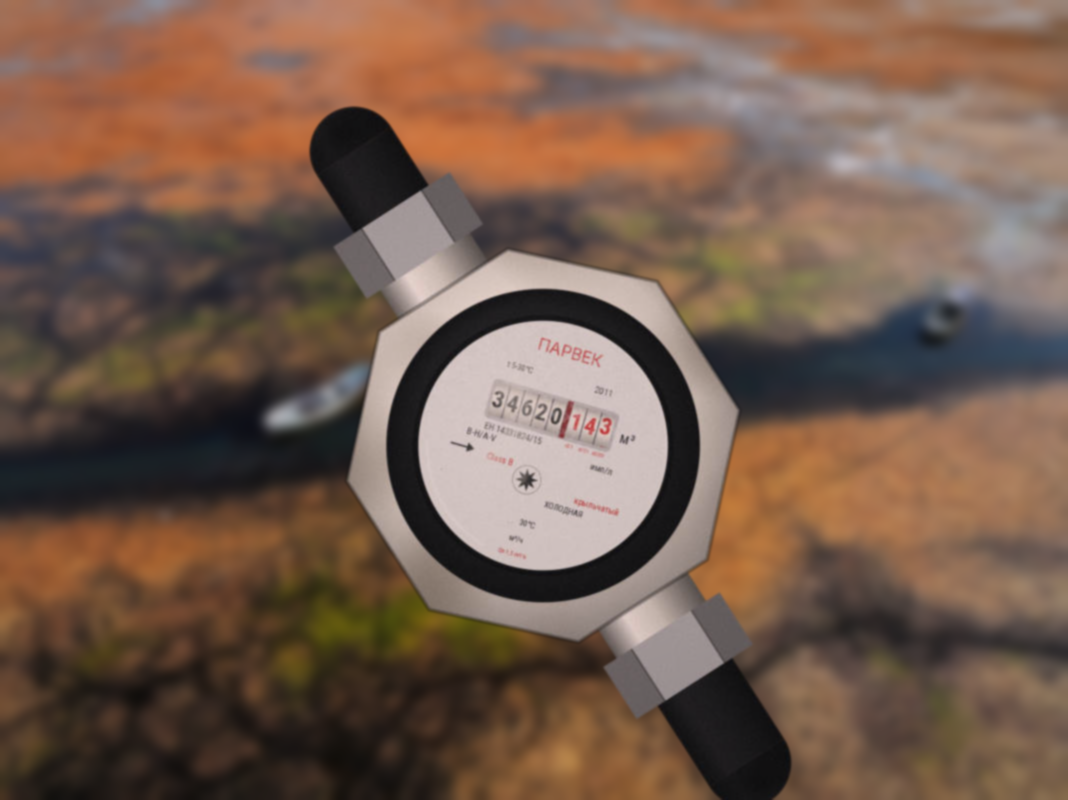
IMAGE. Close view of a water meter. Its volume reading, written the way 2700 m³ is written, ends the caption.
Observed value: 34620.143 m³
